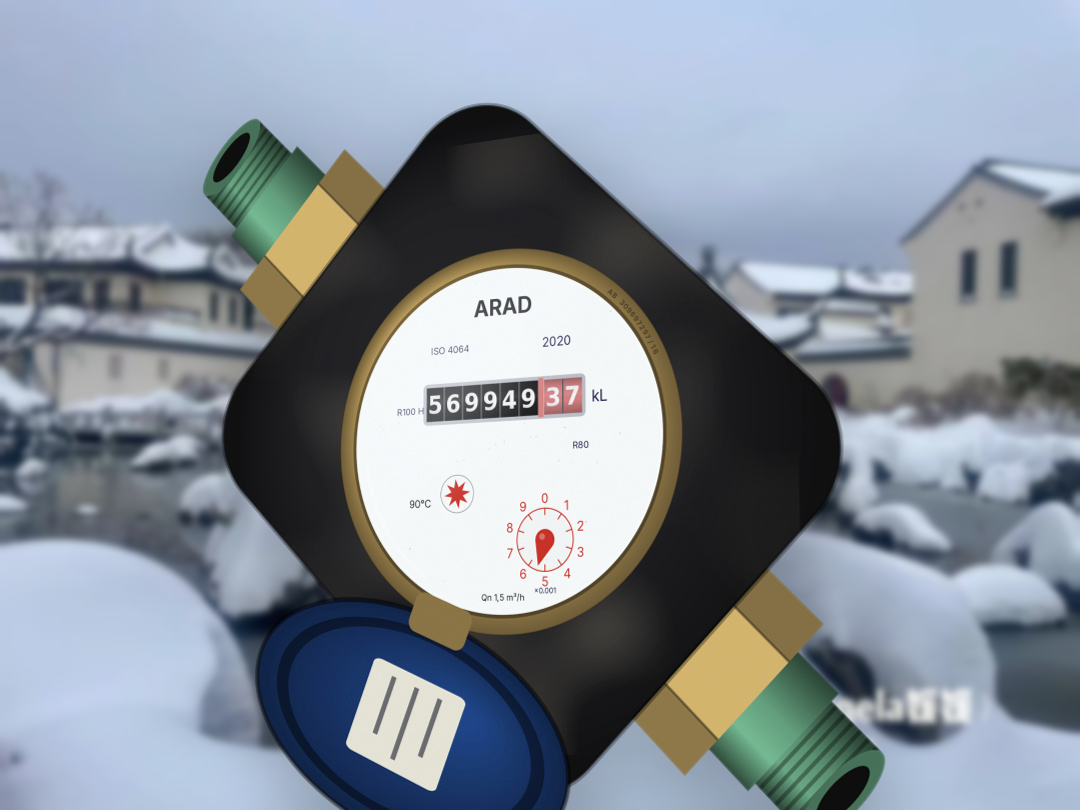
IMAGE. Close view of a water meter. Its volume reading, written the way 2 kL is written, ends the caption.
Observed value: 569949.375 kL
